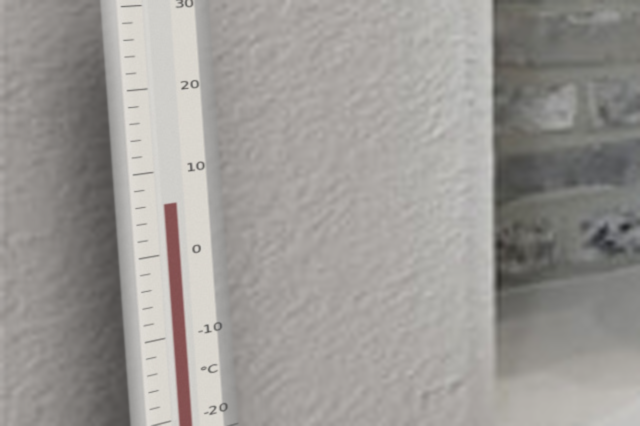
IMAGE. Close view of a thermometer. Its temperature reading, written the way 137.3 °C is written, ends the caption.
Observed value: 6 °C
